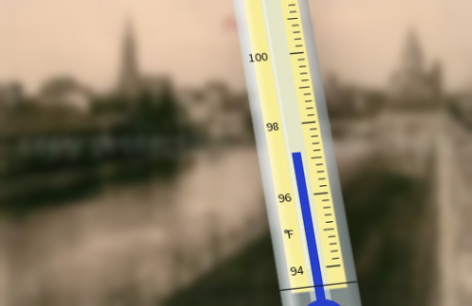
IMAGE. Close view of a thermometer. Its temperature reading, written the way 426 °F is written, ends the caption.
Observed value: 97.2 °F
